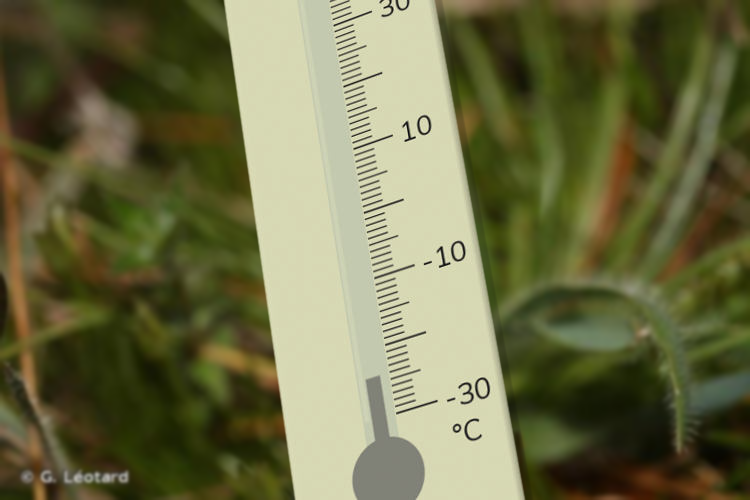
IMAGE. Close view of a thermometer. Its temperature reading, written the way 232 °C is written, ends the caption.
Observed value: -24 °C
